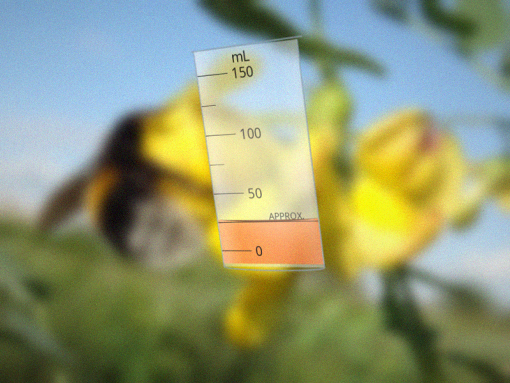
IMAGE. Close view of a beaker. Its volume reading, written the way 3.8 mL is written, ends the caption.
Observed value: 25 mL
